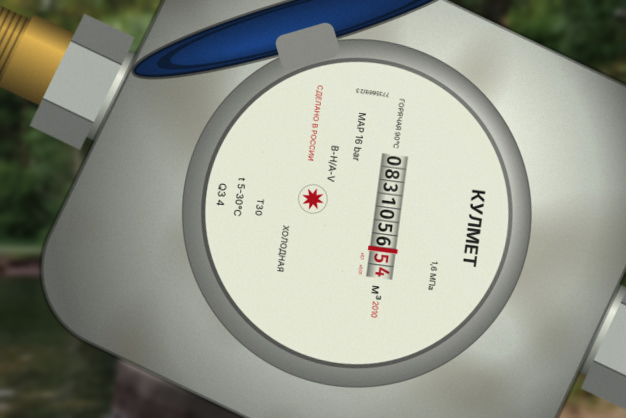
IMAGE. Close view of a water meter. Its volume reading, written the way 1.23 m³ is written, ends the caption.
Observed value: 831056.54 m³
